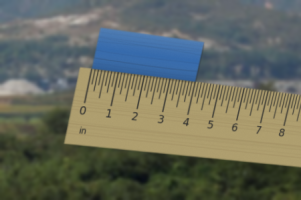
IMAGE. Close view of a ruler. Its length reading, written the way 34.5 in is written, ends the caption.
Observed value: 4 in
